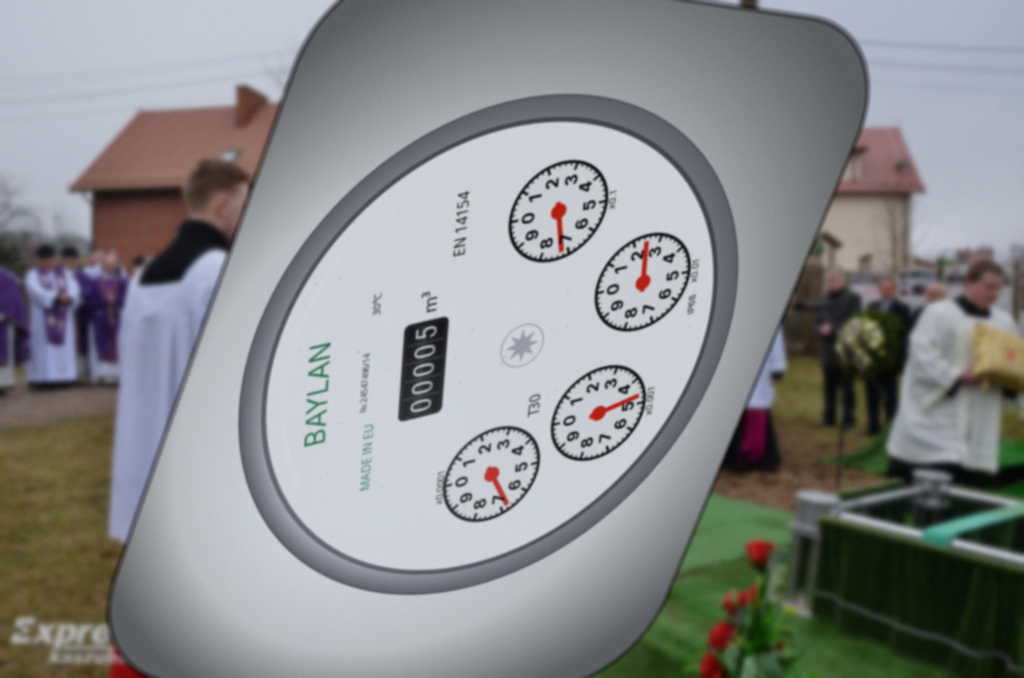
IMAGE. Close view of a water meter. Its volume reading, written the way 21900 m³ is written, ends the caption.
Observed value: 5.7246 m³
